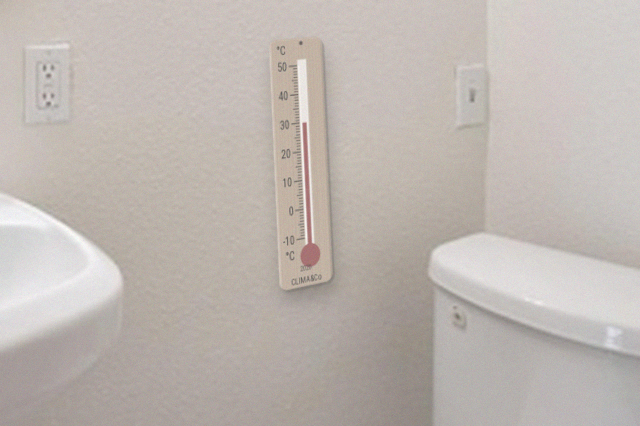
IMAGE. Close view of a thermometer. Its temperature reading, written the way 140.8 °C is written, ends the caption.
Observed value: 30 °C
